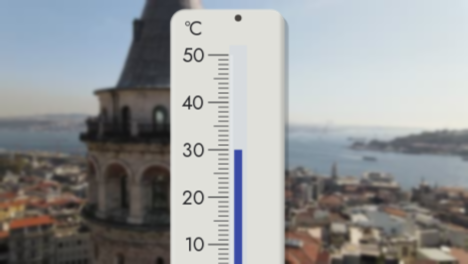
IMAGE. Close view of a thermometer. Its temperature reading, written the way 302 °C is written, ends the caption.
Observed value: 30 °C
